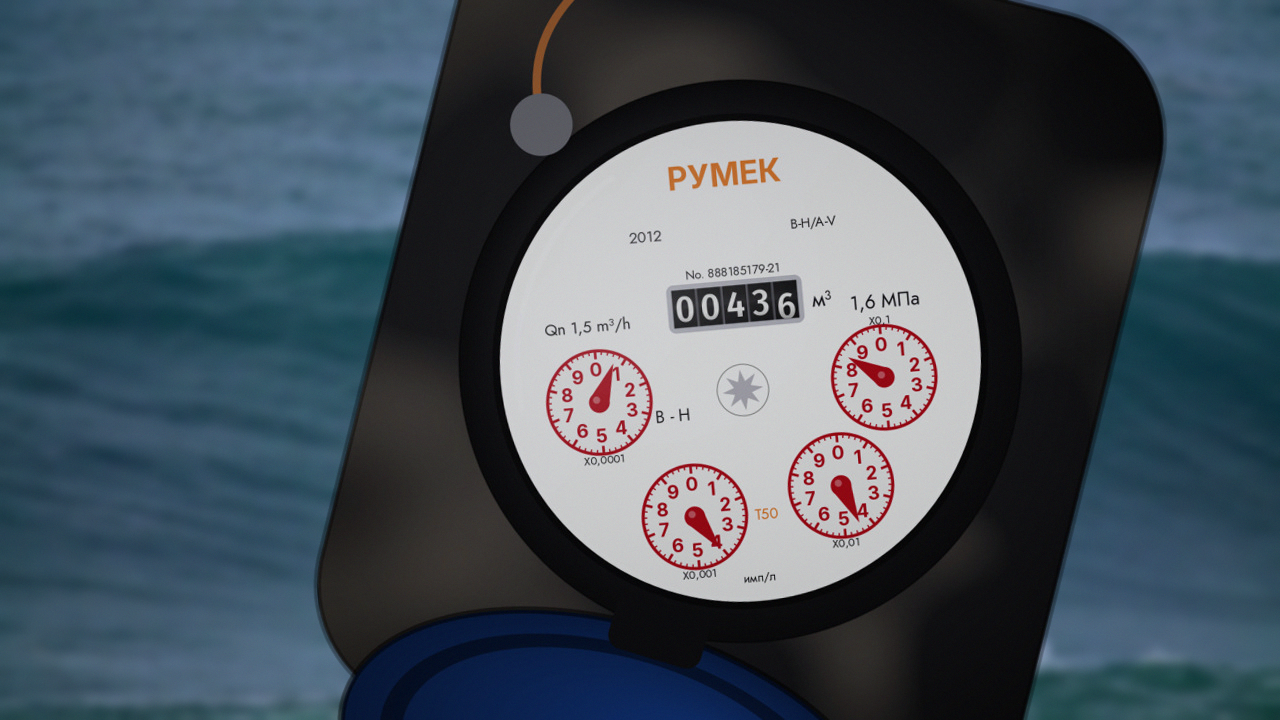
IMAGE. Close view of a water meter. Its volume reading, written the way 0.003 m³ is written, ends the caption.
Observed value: 435.8440 m³
